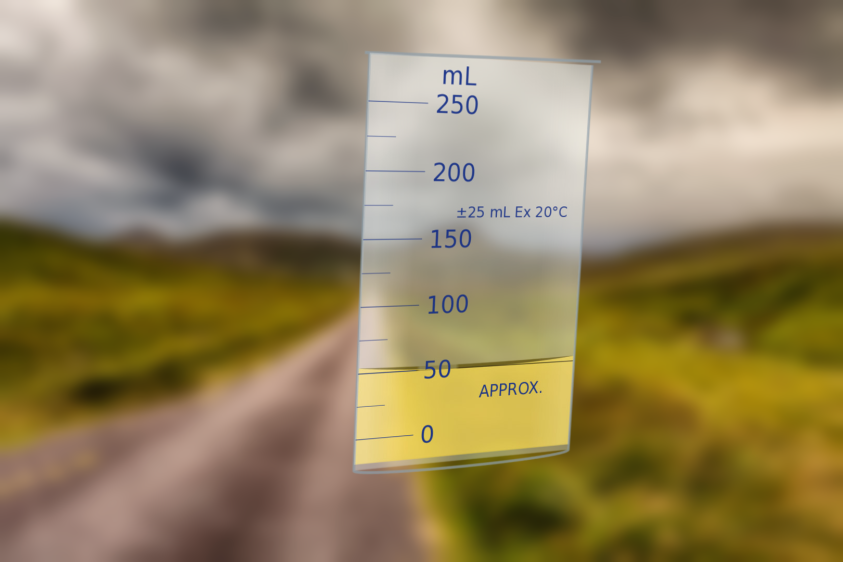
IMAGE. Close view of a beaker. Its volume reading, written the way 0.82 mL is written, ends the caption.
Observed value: 50 mL
